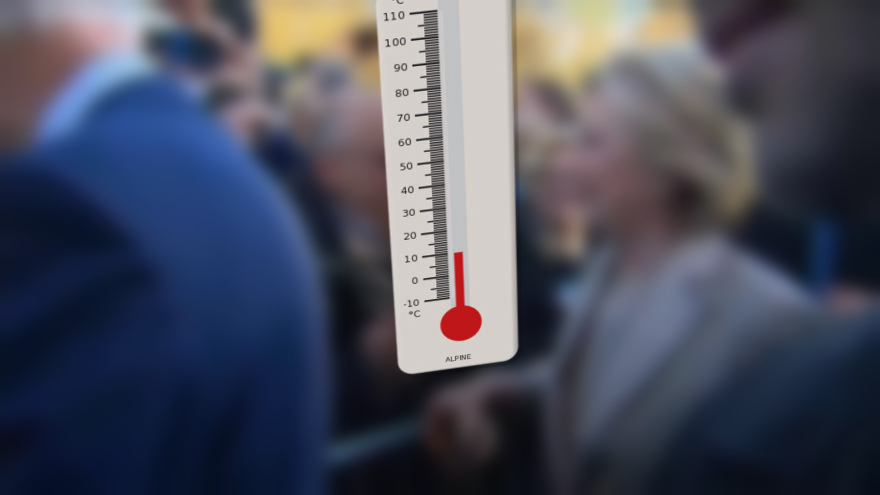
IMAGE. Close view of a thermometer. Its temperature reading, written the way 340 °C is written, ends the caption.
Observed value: 10 °C
